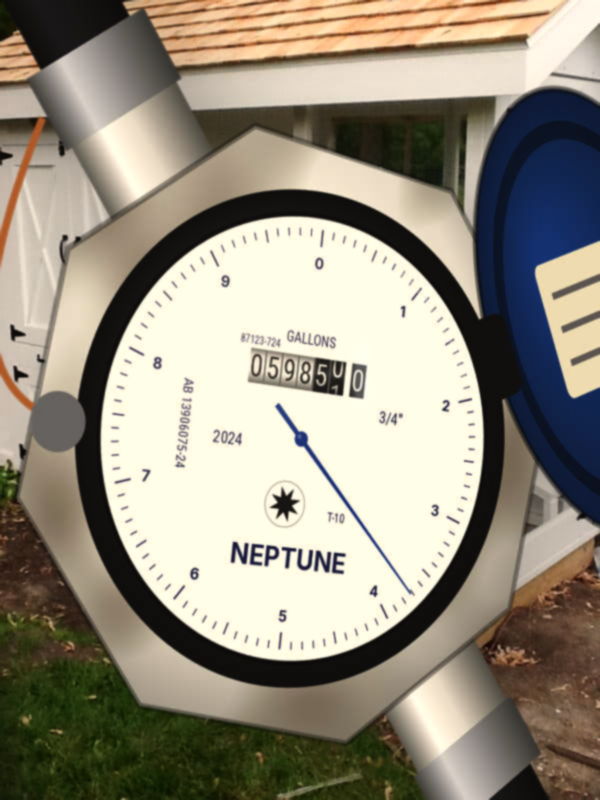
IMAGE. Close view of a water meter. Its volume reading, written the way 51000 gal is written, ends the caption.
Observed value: 598503.7 gal
